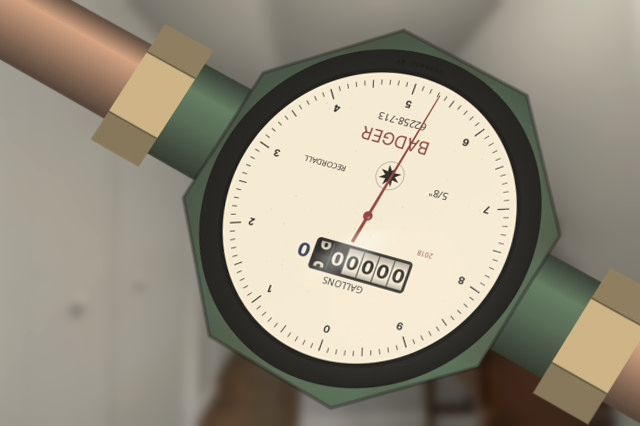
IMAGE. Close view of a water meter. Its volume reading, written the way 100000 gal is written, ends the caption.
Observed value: 85.3 gal
